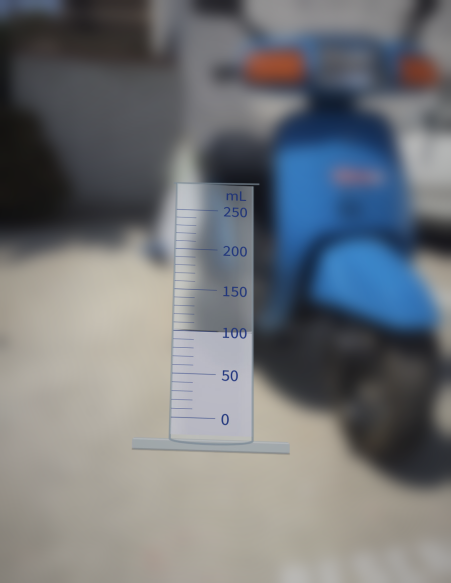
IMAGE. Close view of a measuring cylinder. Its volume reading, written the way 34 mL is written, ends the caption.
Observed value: 100 mL
